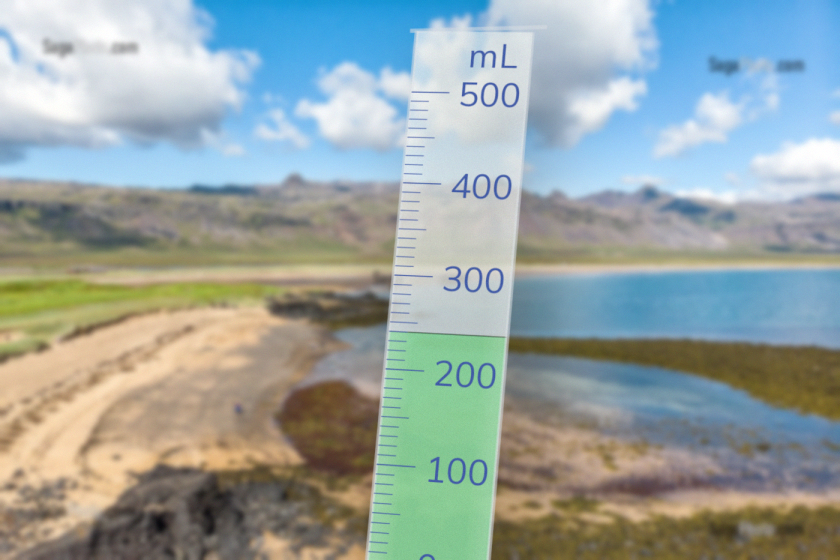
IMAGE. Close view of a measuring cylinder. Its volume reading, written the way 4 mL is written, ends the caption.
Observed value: 240 mL
